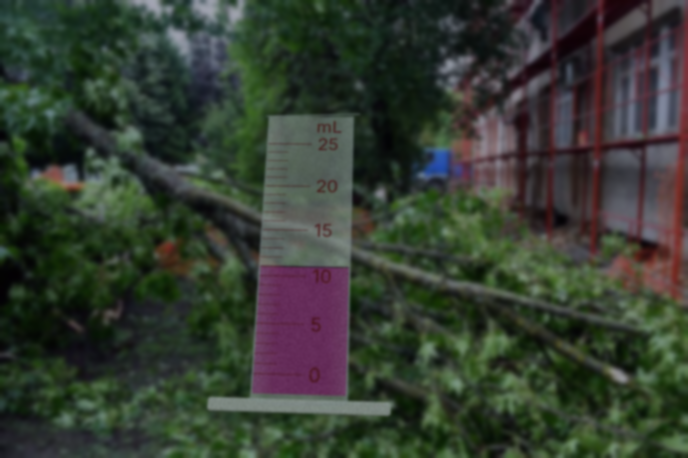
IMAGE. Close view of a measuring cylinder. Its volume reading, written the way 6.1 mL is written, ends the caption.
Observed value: 11 mL
